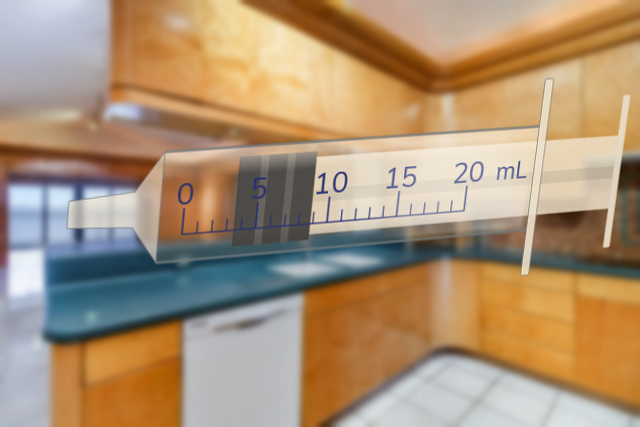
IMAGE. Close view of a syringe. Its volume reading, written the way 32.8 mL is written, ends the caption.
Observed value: 3.5 mL
